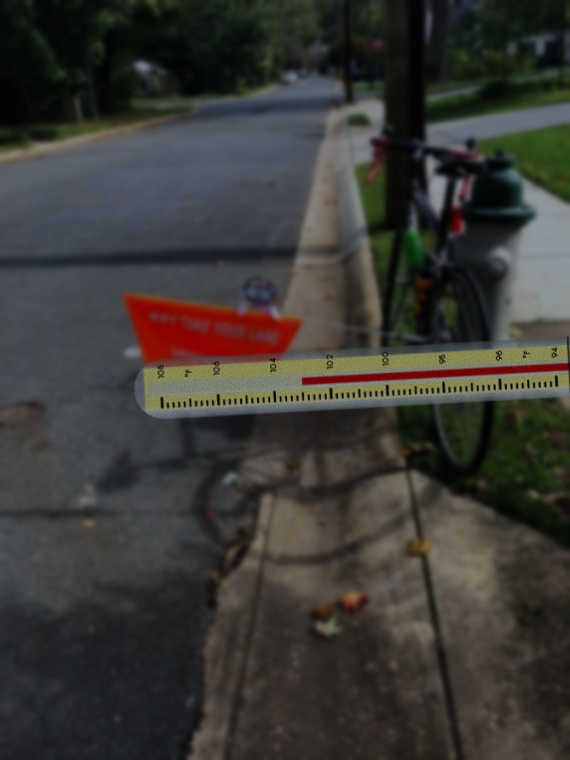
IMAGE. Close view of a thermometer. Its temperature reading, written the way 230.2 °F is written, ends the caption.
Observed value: 103 °F
